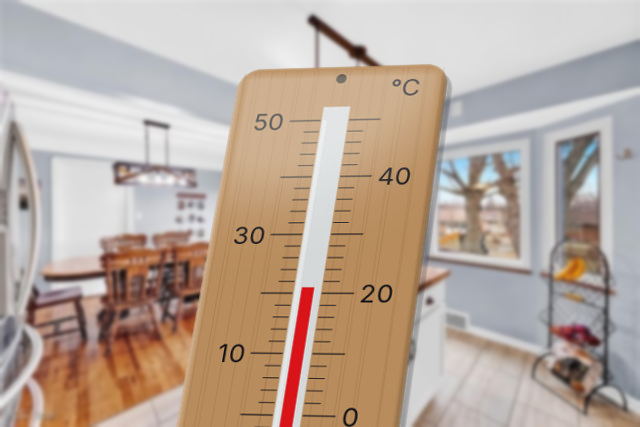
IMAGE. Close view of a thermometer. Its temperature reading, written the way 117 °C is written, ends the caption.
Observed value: 21 °C
